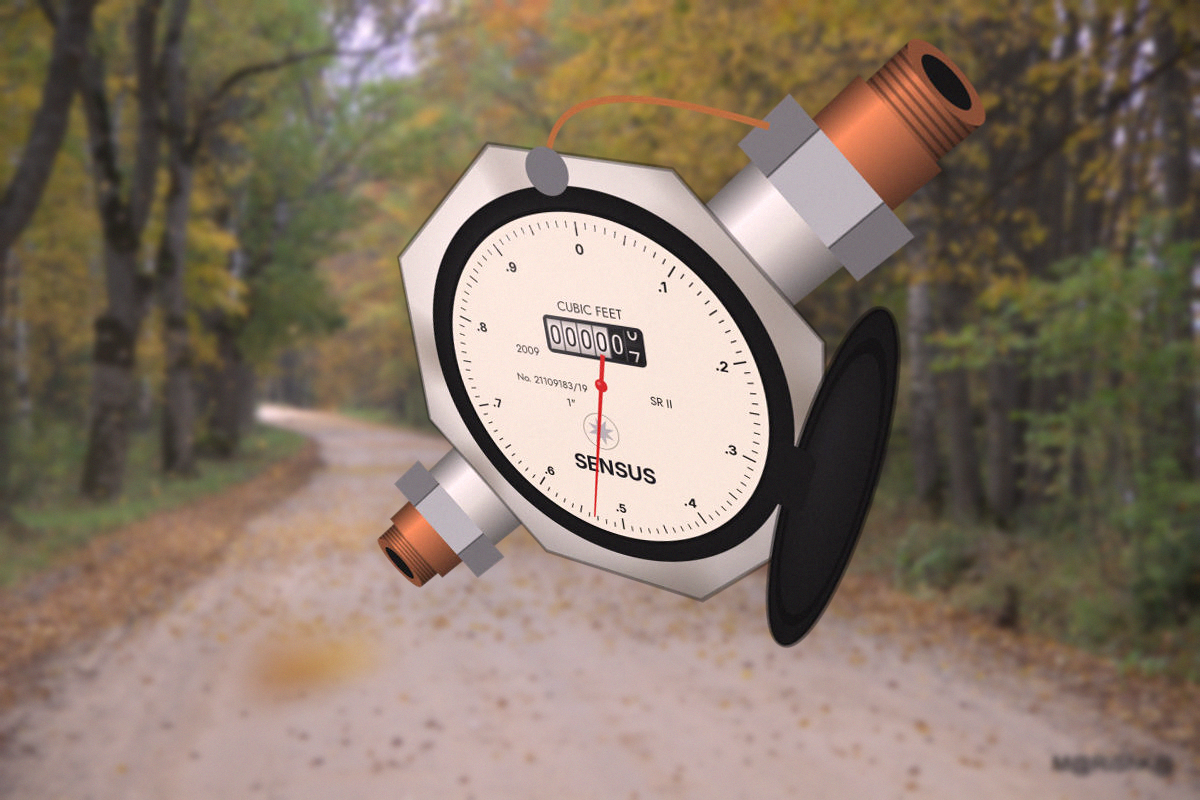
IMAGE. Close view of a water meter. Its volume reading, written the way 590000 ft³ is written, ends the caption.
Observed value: 6.53 ft³
